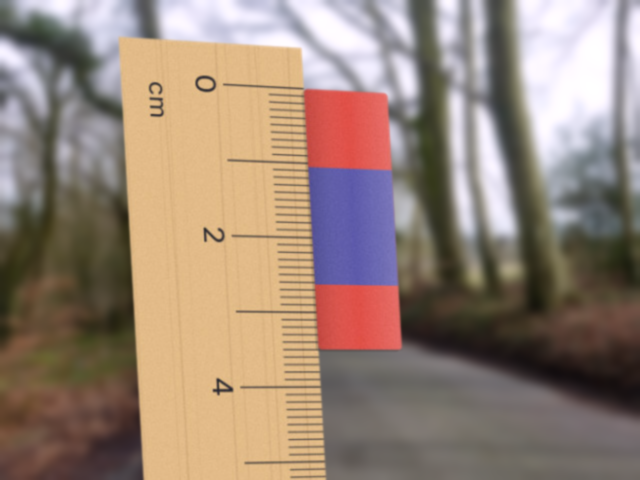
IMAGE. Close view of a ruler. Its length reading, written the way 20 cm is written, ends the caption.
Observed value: 3.5 cm
